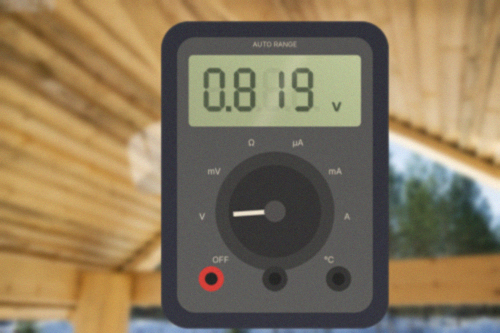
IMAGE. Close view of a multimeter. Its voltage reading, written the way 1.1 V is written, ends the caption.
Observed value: 0.819 V
